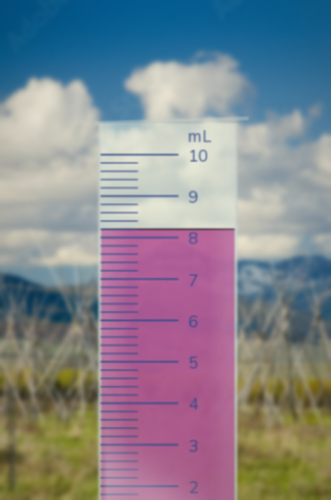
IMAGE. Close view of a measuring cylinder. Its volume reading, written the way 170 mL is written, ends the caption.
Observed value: 8.2 mL
